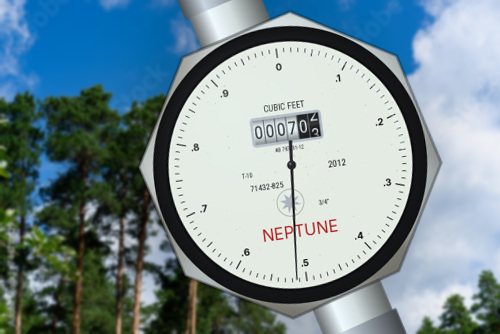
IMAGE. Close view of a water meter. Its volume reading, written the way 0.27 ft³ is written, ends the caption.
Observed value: 702.51 ft³
